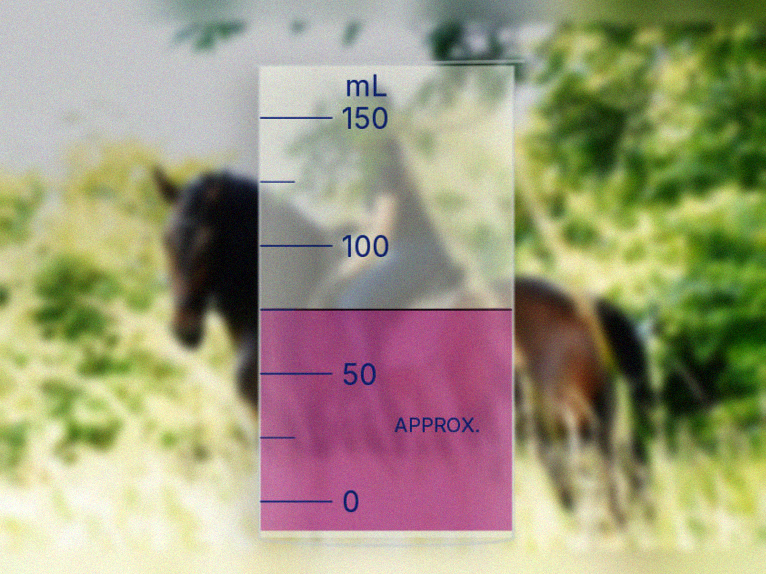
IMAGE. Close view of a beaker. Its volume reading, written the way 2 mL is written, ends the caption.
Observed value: 75 mL
